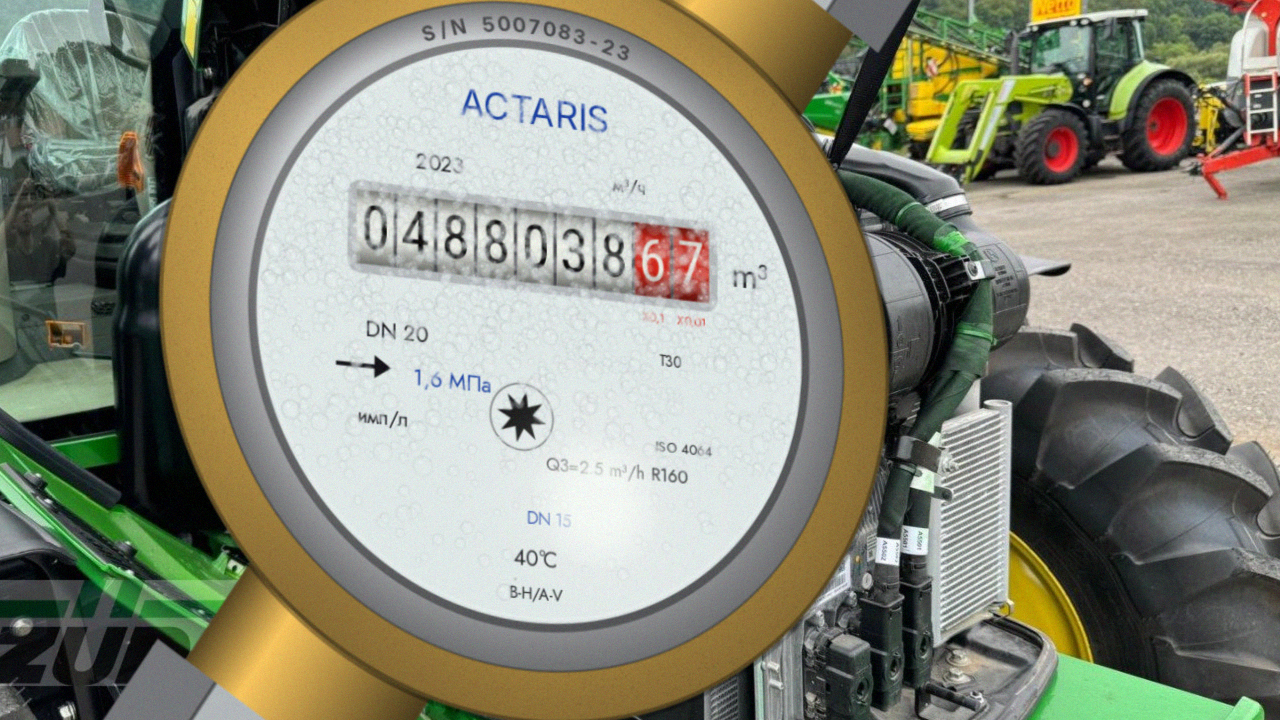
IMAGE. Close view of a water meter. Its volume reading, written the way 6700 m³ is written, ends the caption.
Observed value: 488038.67 m³
